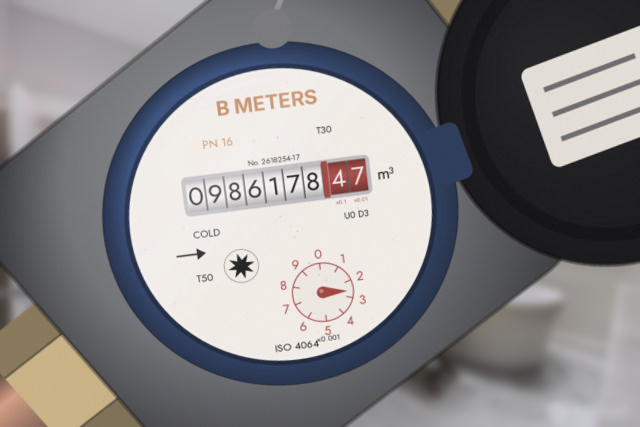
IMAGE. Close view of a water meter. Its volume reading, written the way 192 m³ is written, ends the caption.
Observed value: 986178.472 m³
